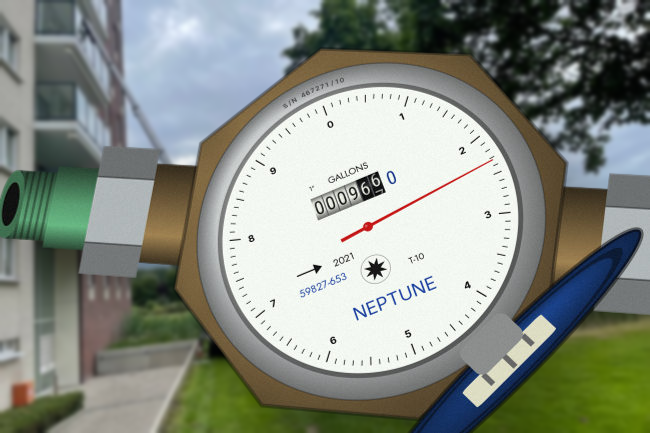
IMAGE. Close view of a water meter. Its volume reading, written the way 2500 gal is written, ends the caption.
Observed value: 9662.3 gal
